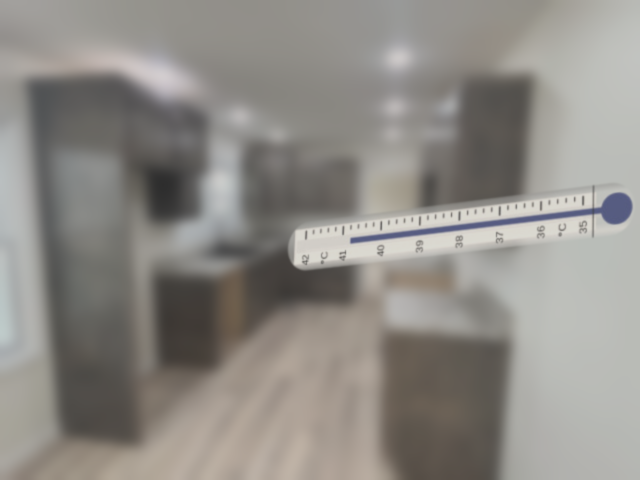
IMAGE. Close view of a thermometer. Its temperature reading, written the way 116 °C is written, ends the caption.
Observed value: 40.8 °C
